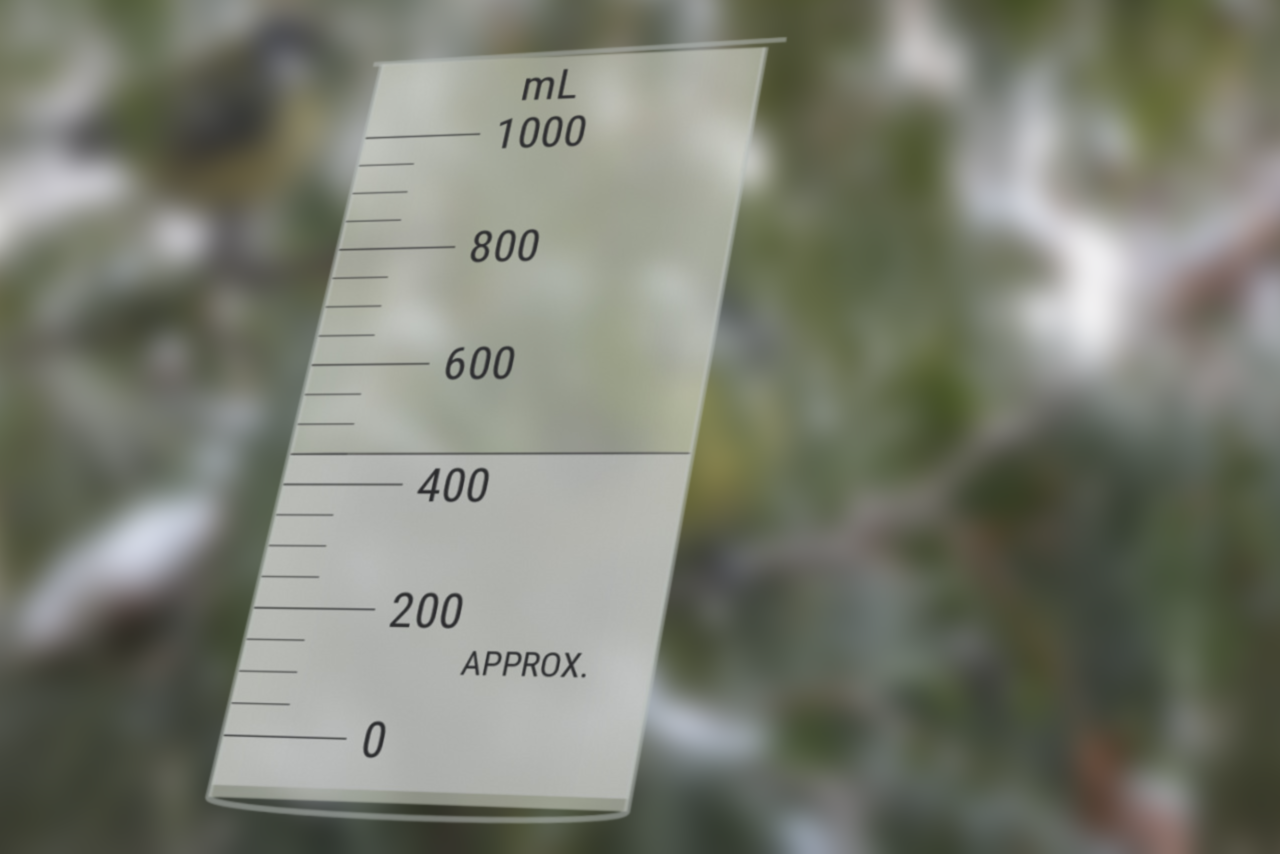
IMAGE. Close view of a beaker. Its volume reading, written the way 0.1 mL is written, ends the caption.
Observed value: 450 mL
